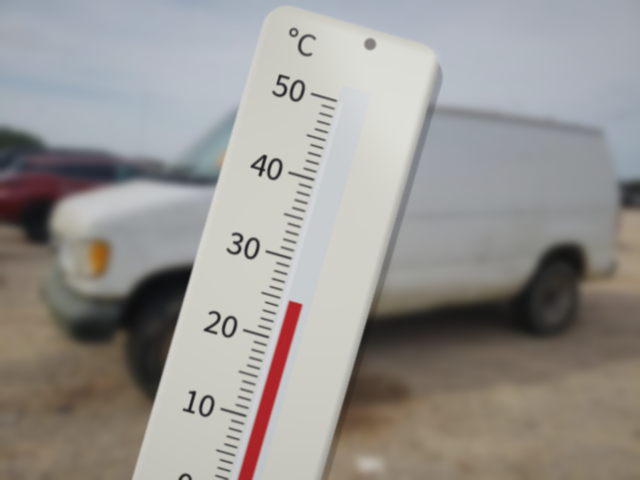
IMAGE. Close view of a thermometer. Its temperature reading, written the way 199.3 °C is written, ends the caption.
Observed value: 25 °C
